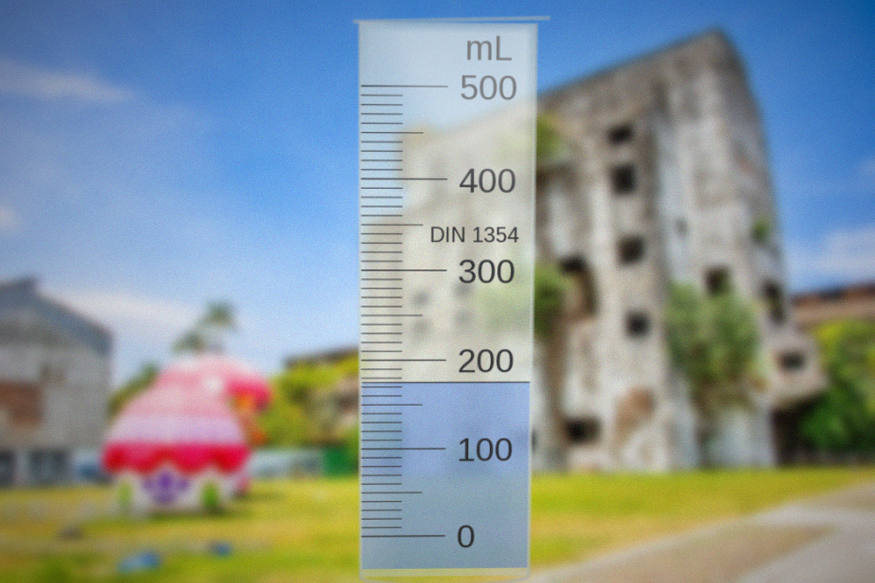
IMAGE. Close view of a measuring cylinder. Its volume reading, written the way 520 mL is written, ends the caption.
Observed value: 175 mL
